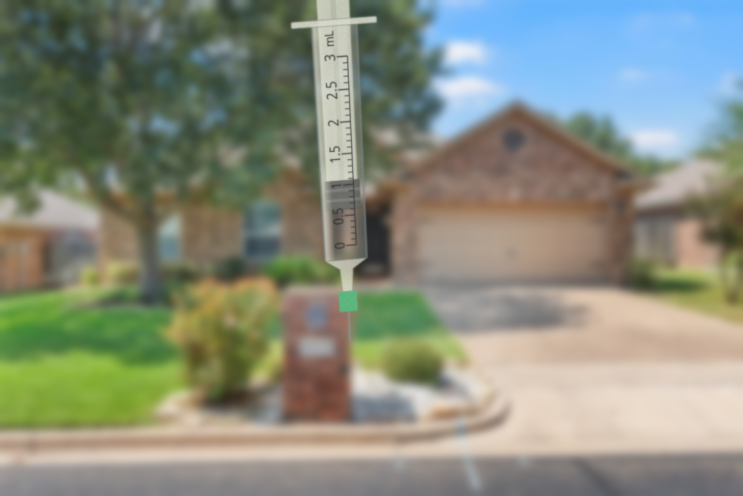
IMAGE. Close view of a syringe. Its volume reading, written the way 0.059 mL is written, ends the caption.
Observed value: 0.6 mL
